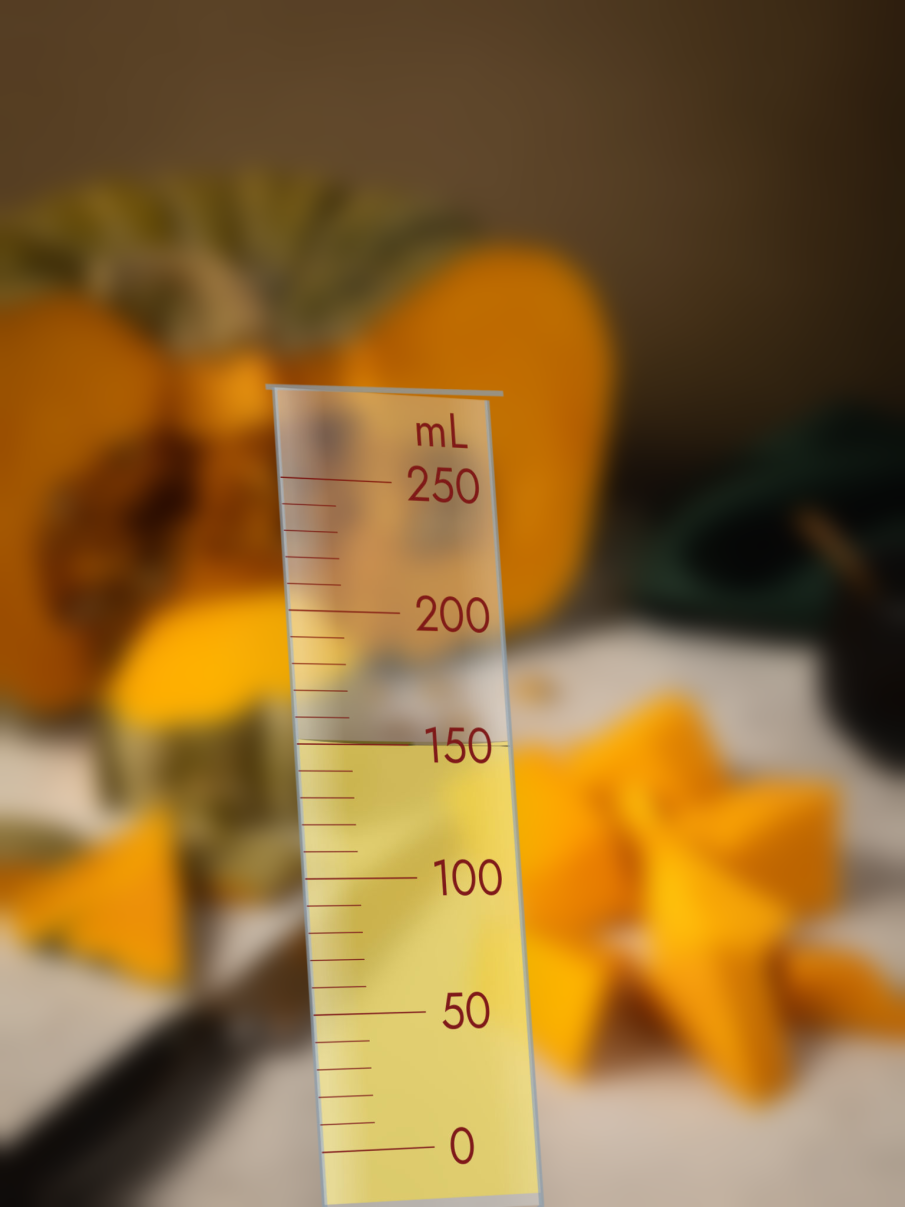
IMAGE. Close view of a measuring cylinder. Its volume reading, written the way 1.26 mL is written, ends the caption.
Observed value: 150 mL
